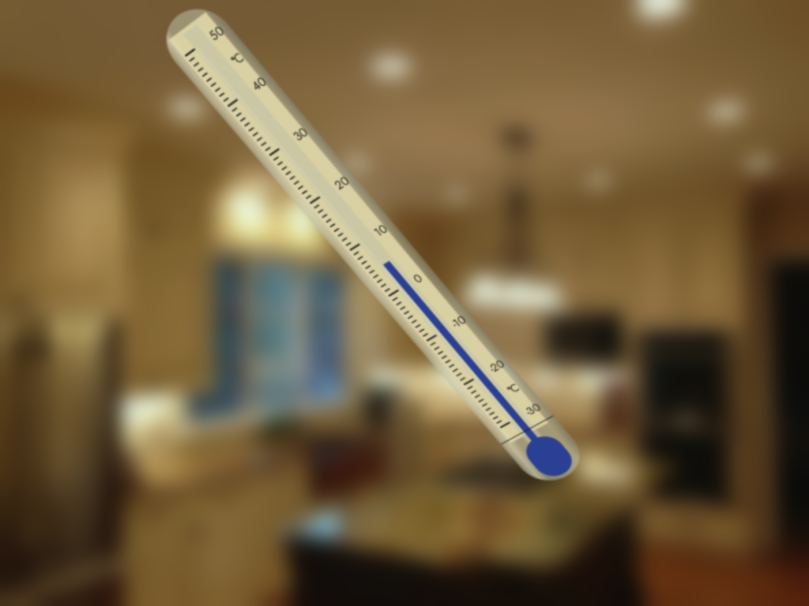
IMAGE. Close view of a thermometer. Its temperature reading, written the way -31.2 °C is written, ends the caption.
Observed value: 5 °C
